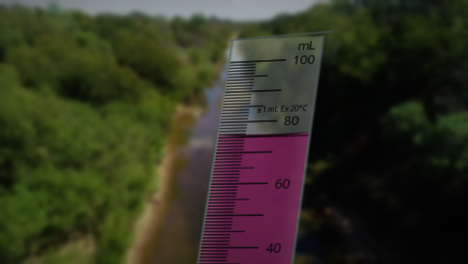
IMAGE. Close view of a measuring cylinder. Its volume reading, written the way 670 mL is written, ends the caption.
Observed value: 75 mL
